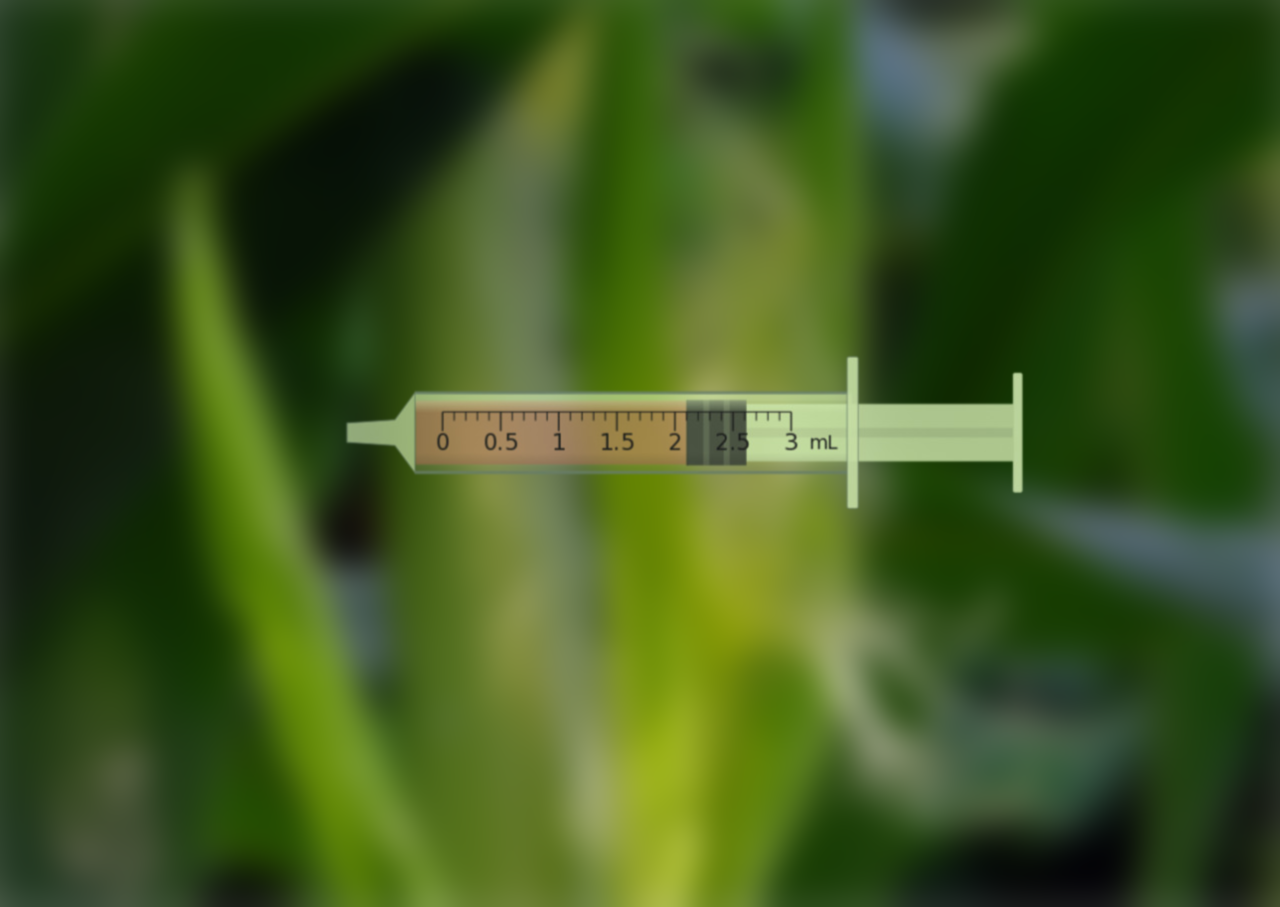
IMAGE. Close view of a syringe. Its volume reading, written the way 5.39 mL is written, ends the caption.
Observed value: 2.1 mL
